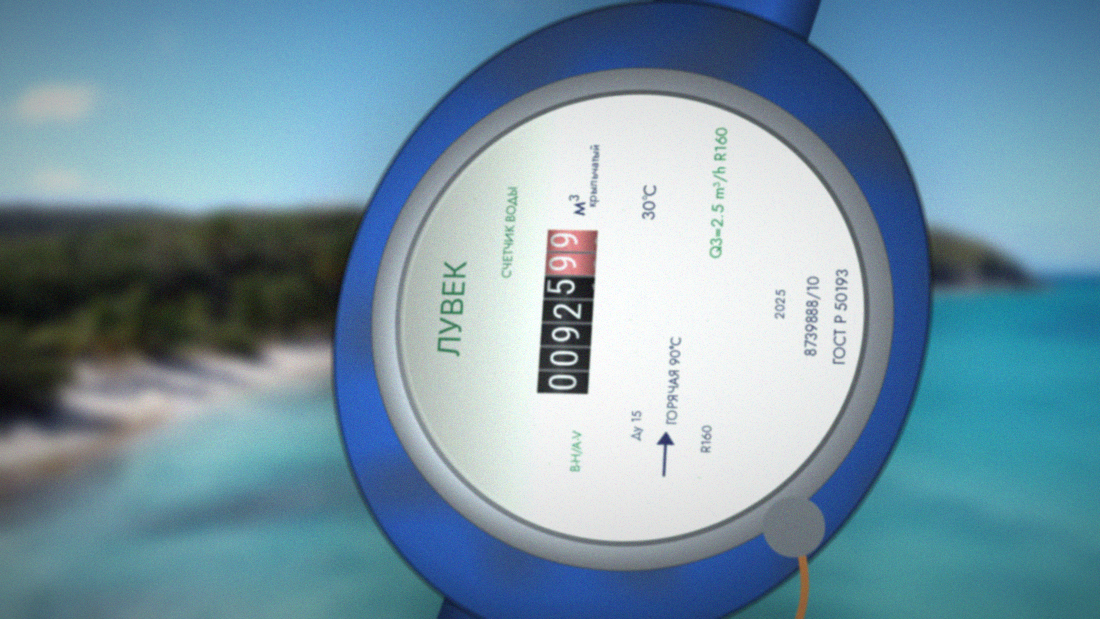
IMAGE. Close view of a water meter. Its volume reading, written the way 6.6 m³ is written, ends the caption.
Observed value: 925.99 m³
